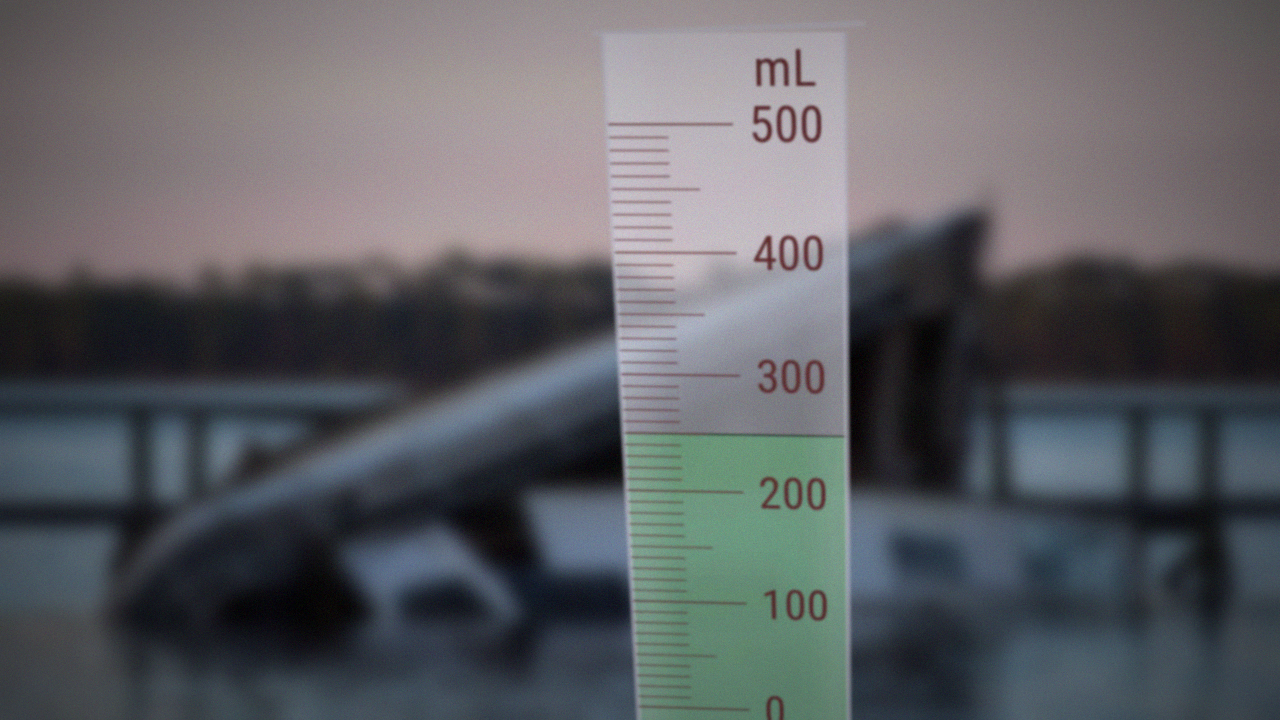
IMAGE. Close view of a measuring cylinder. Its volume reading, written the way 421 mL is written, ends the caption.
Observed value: 250 mL
